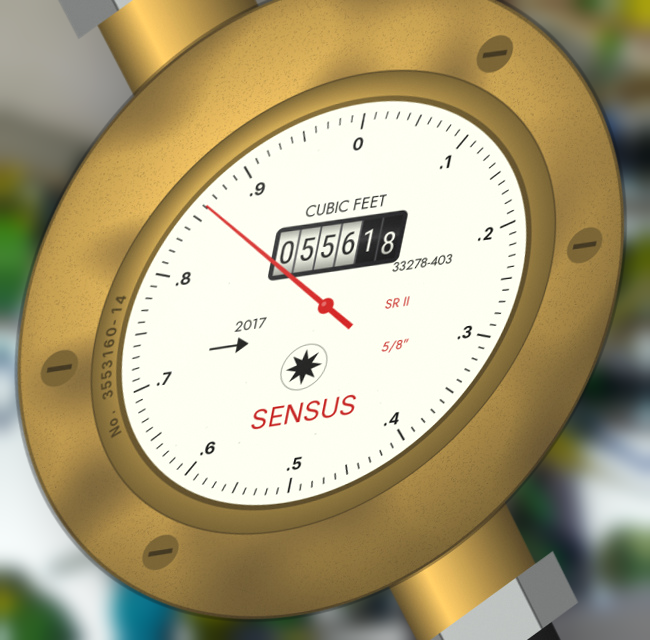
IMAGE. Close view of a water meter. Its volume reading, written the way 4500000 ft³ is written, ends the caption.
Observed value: 55617.86 ft³
